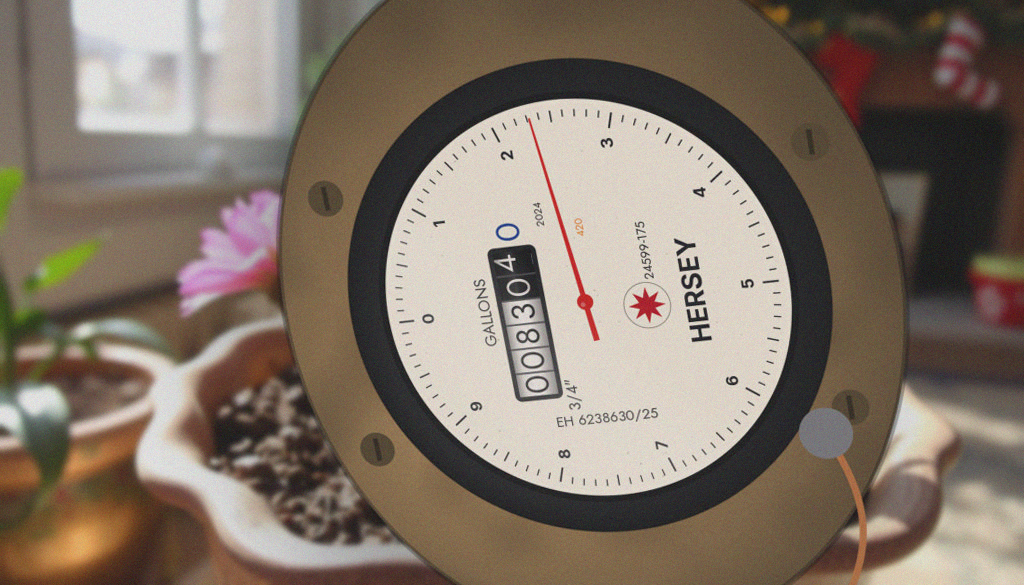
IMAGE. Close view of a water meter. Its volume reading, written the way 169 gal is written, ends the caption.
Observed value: 83042.3 gal
